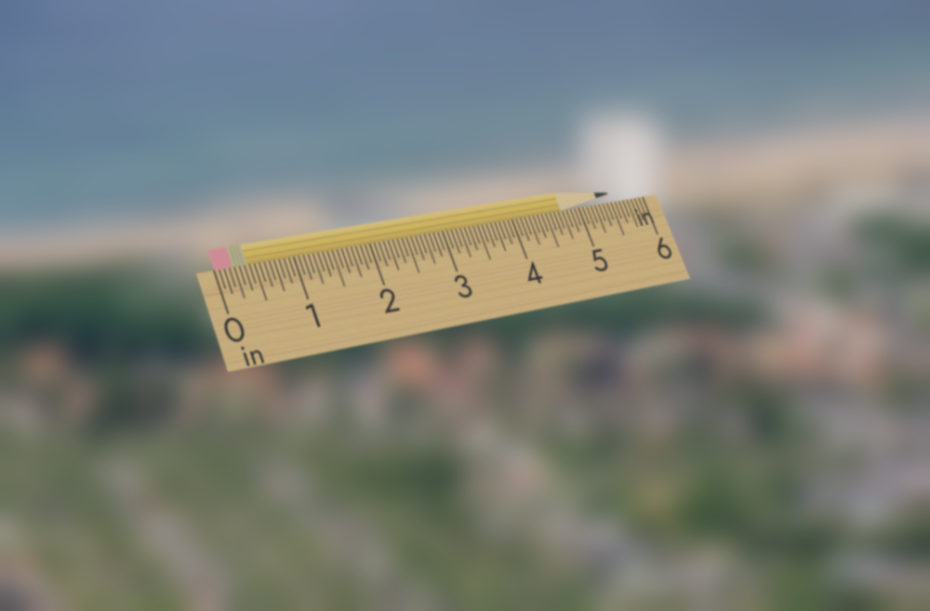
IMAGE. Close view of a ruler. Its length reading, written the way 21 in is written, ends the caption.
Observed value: 5.5 in
